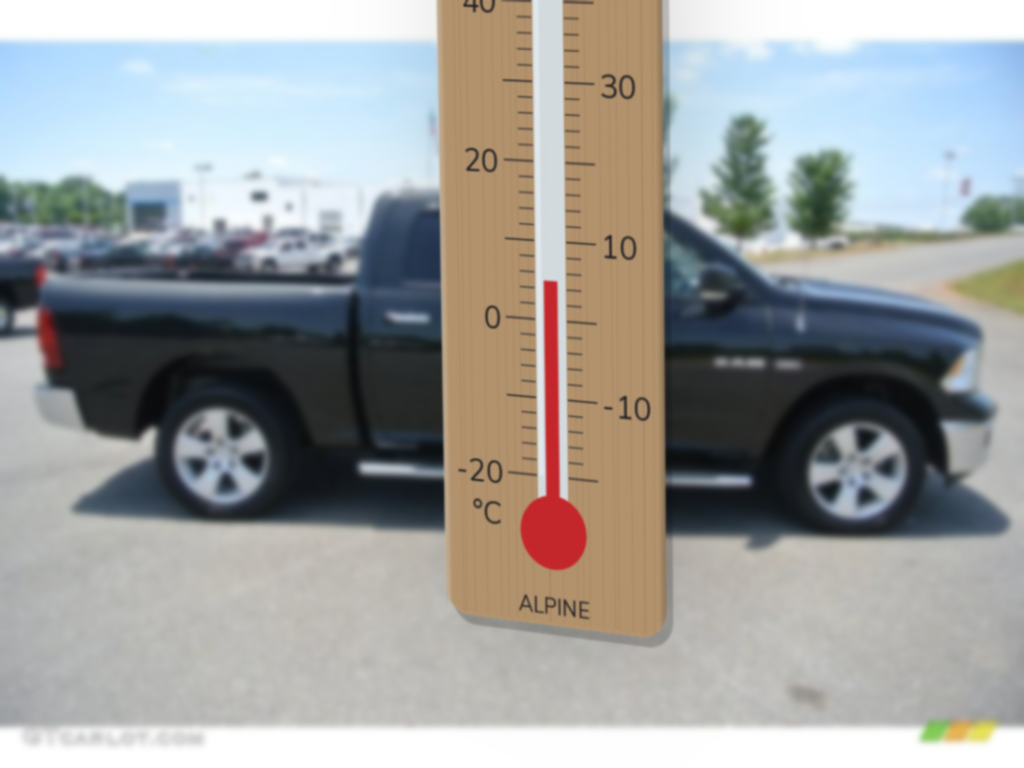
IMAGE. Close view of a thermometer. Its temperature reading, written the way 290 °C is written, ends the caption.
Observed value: 5 °C
